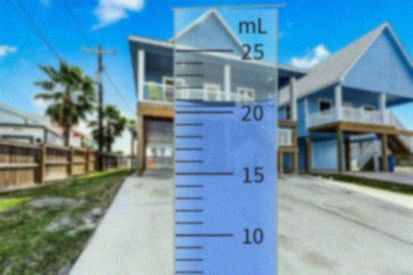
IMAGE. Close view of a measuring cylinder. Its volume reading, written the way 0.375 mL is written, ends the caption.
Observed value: 20.5 mL
